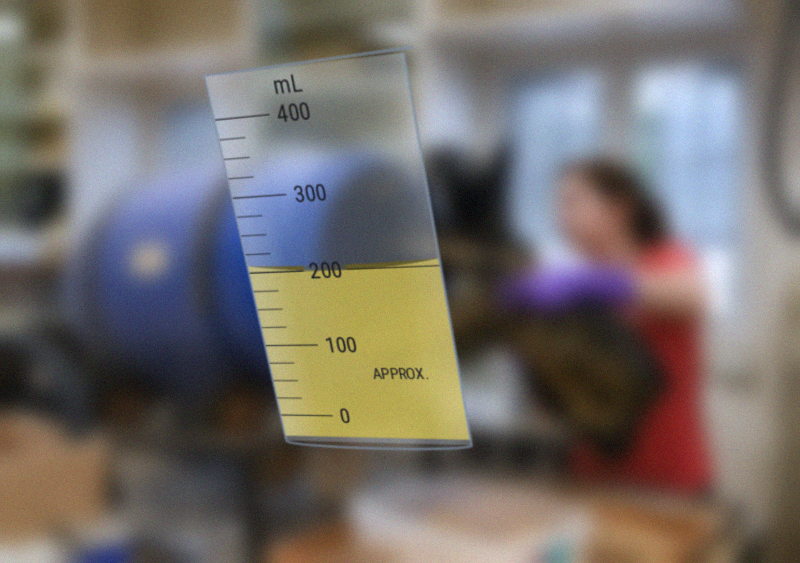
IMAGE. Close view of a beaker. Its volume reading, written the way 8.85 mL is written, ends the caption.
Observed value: 200 mL
